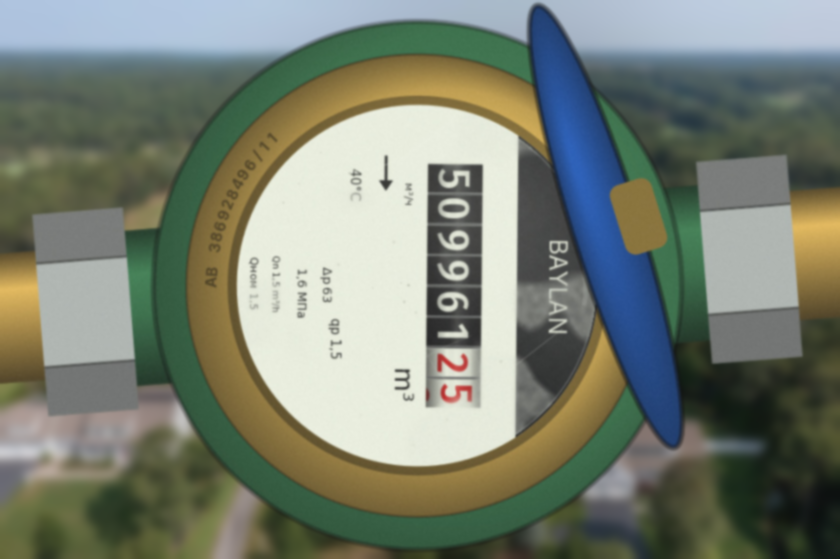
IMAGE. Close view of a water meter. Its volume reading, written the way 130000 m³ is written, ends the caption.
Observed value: 509961.25 m³
